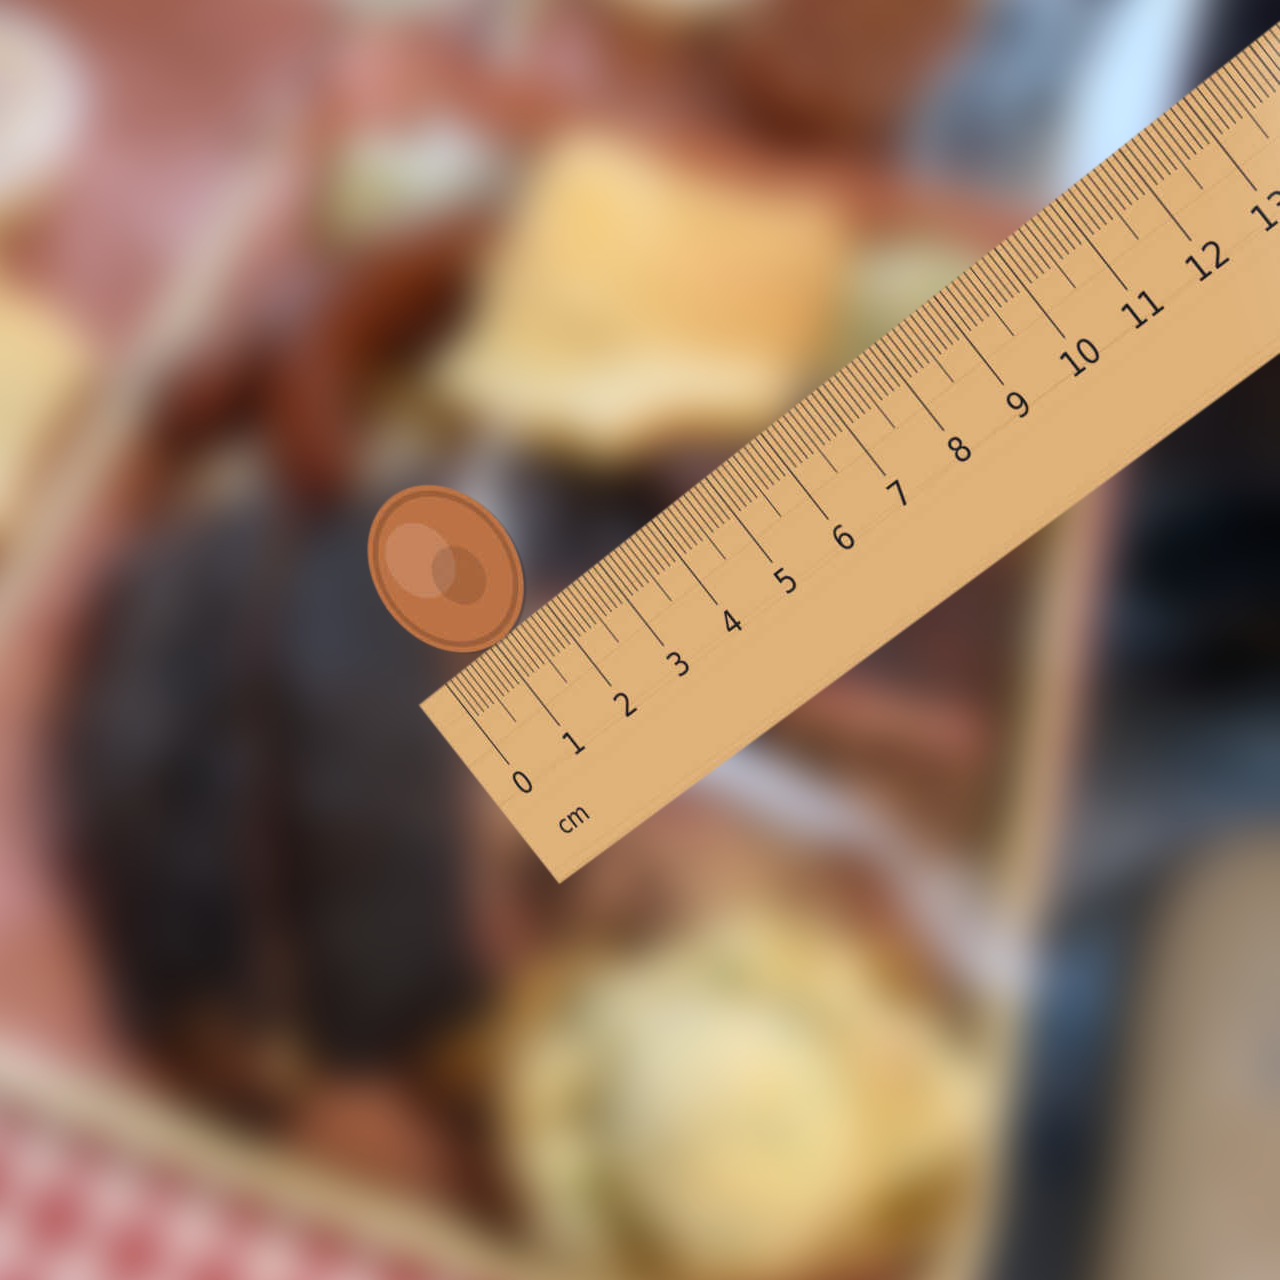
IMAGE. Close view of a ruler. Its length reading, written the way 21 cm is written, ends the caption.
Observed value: 2.2 cm
